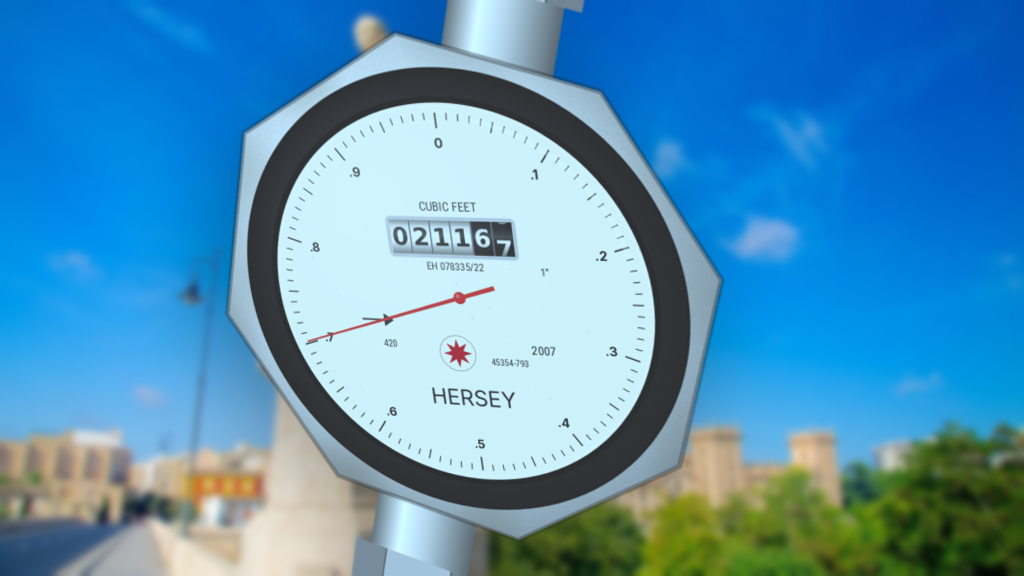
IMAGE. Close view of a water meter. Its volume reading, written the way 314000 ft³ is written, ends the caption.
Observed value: 21166.70 ft³
